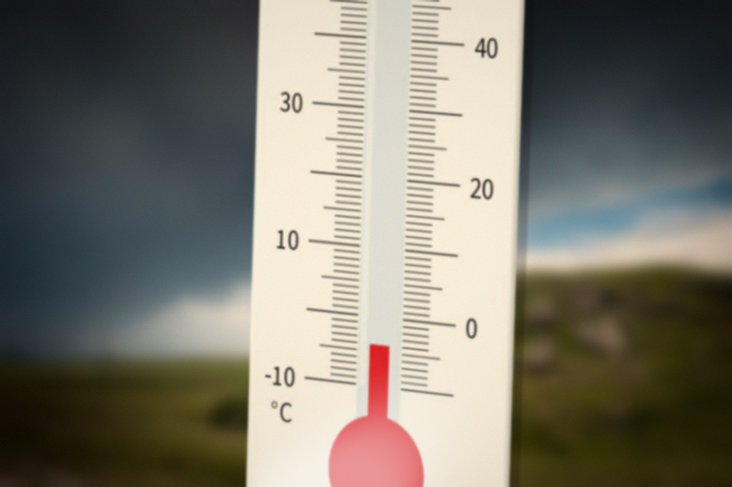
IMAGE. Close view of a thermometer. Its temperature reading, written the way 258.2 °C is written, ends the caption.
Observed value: -4 °C
